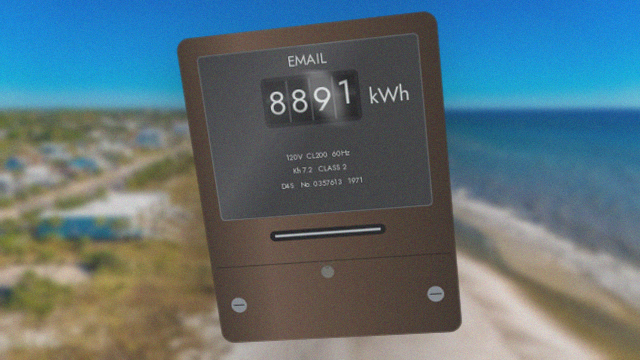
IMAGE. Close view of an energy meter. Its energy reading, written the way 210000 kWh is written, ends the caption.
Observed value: 8891 kWh
